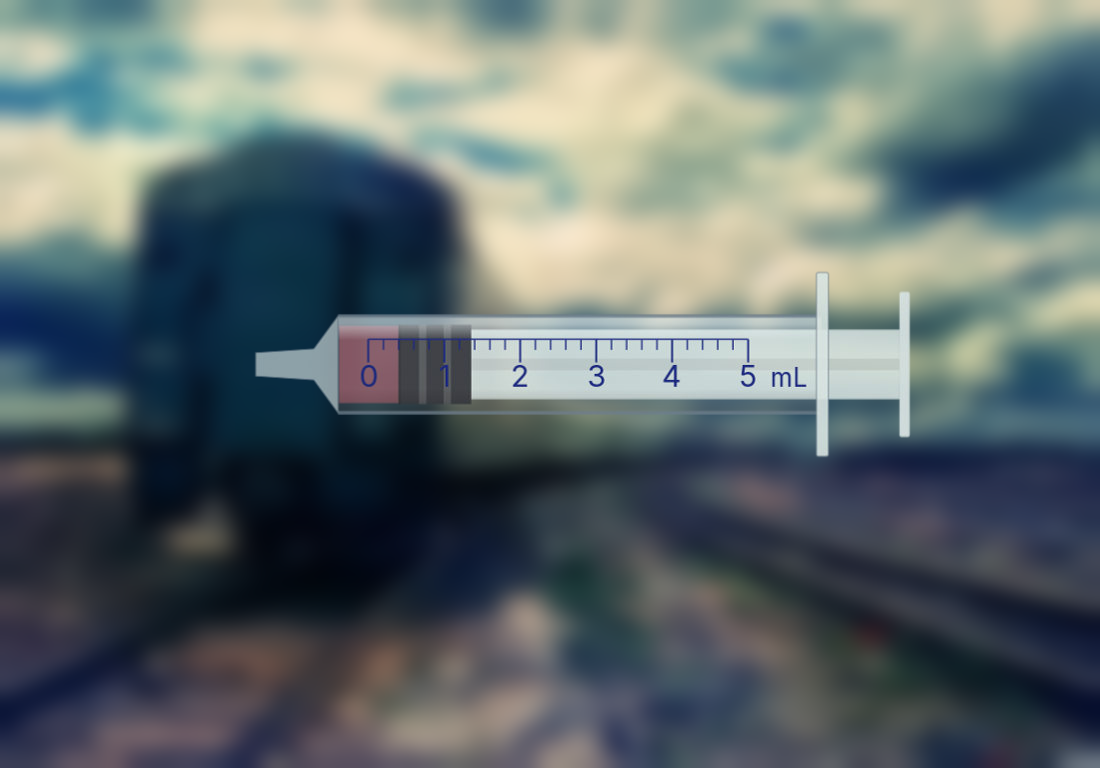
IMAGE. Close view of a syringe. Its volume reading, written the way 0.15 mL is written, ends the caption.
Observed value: 0.4 mL
